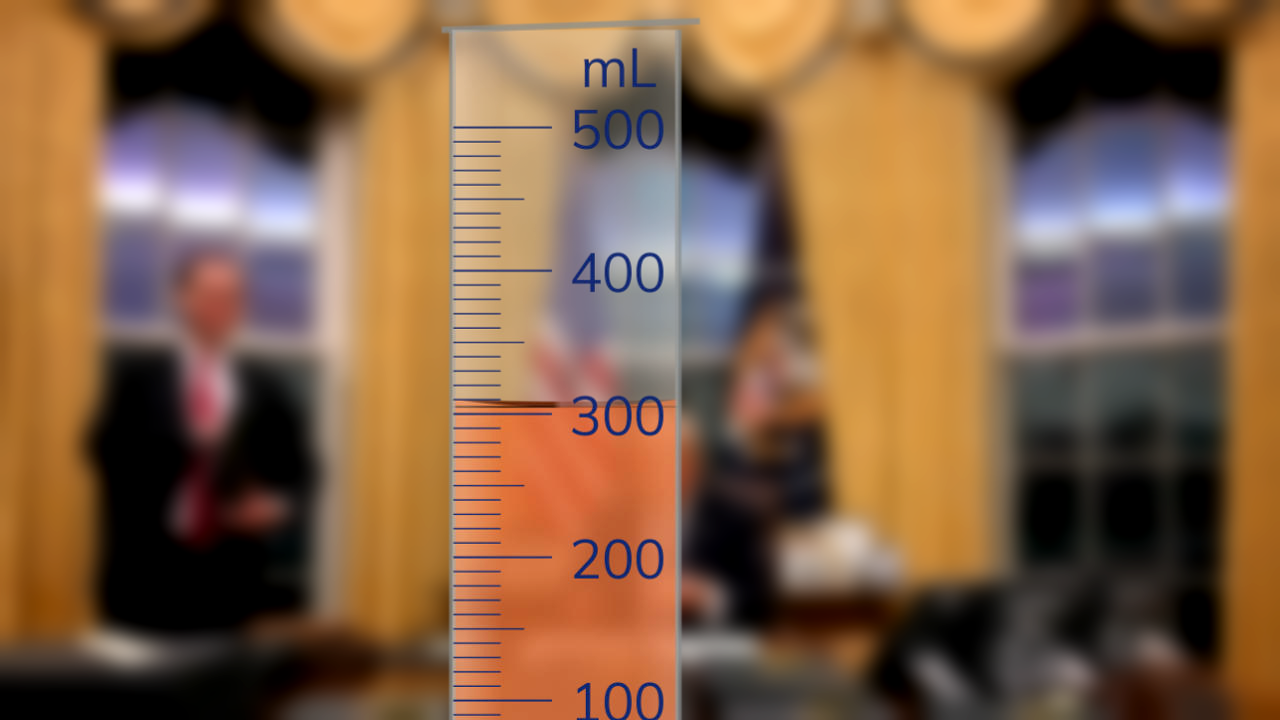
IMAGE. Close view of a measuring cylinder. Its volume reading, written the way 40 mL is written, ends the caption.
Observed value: 305 mL
